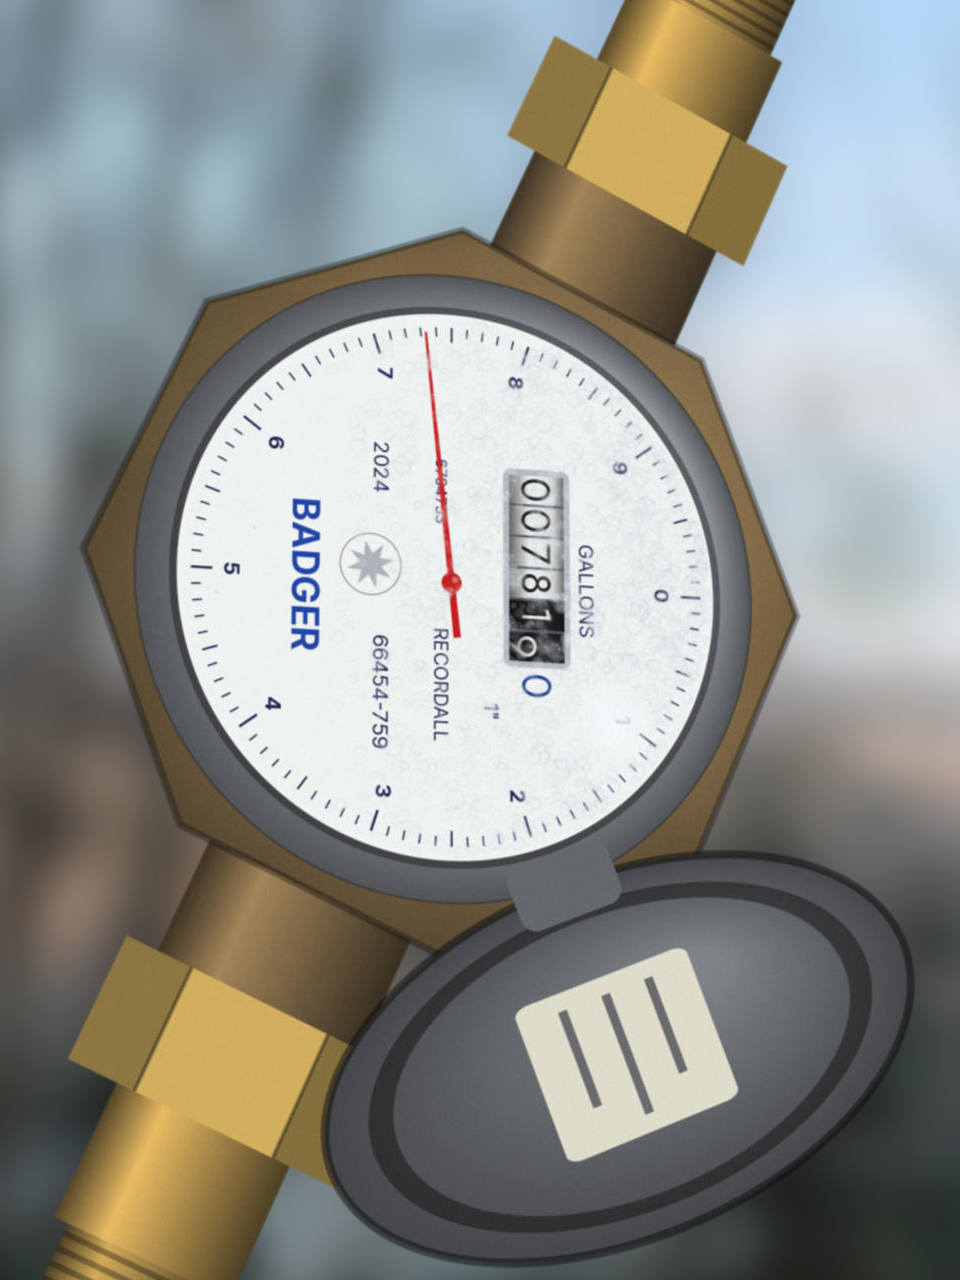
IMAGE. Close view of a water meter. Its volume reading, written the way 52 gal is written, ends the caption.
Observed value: 78187.3 gal
